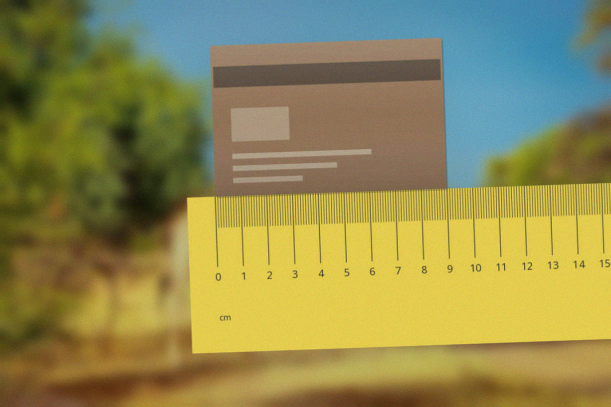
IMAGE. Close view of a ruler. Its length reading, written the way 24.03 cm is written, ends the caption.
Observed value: 9 cm
